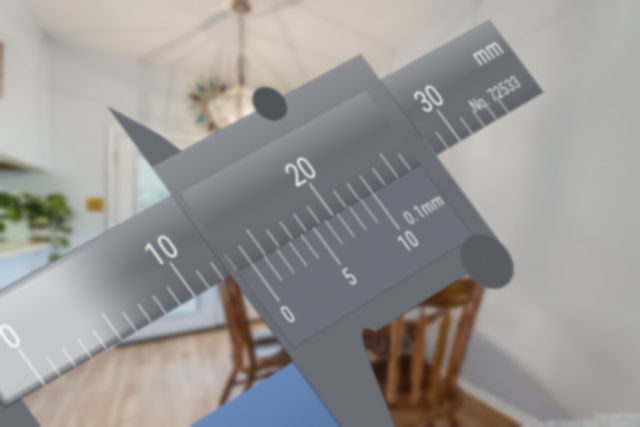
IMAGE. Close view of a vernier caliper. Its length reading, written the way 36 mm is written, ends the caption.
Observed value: 14.0 mm
